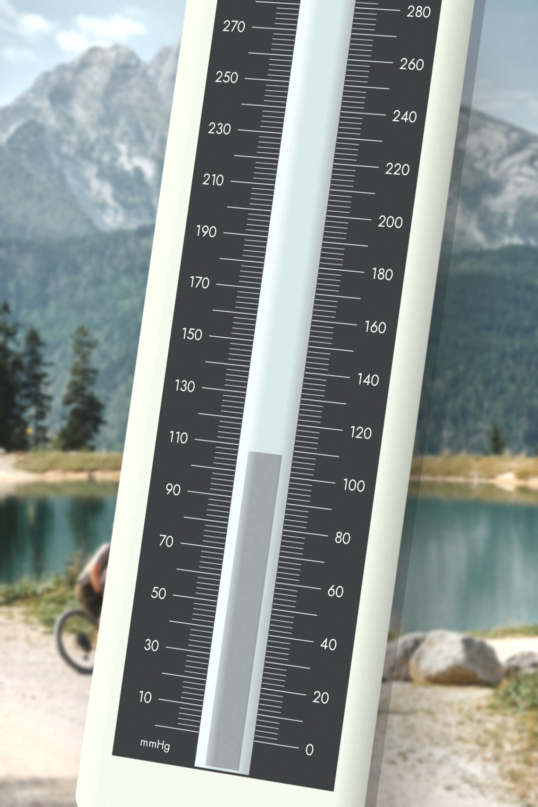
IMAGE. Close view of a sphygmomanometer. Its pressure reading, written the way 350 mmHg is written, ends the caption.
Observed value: 108 mmHg
